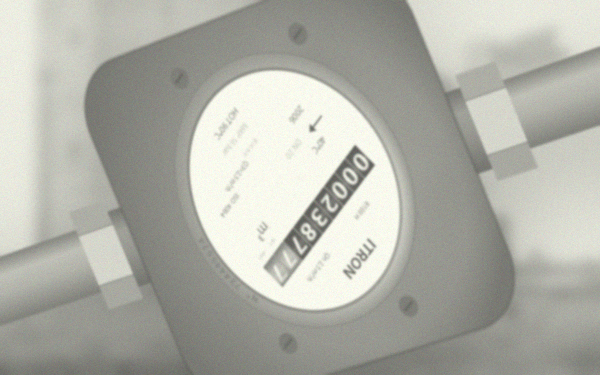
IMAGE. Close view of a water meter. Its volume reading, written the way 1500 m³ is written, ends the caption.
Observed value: 2387.77 m³
